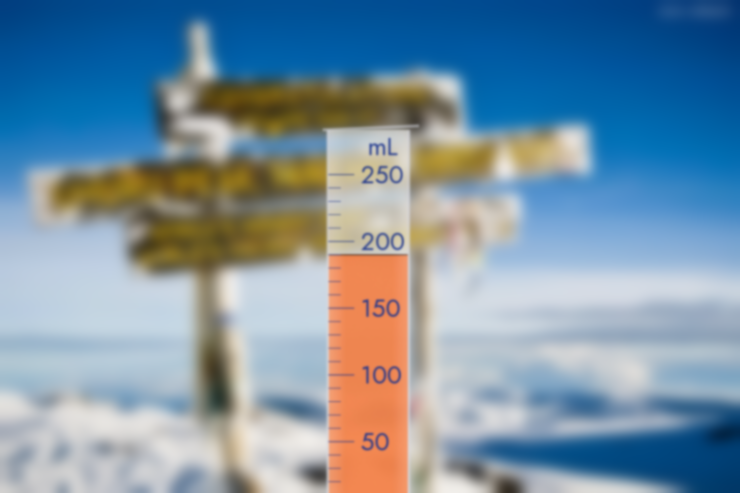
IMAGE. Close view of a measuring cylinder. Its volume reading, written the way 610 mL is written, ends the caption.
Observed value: 190 mL
